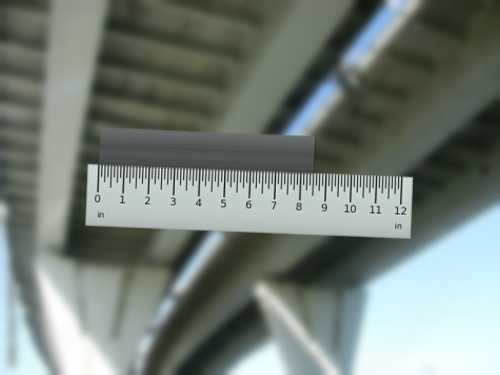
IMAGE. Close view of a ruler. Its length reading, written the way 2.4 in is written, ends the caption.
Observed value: 8.5 in
